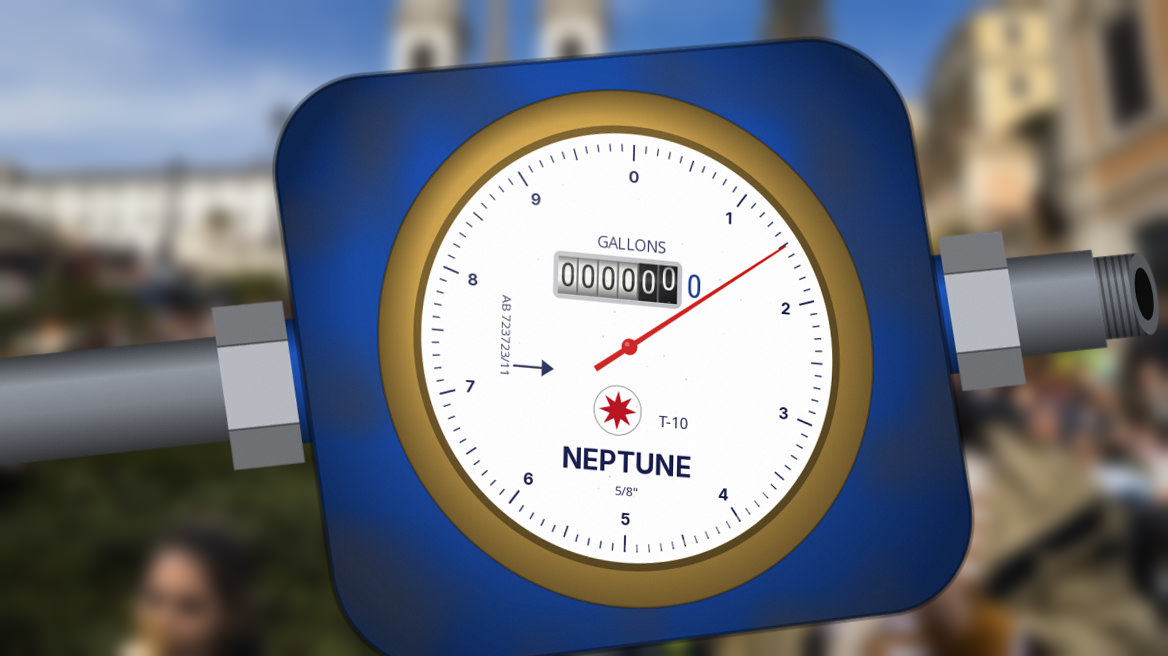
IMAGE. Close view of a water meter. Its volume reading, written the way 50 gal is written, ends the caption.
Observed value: 1.5 gal
